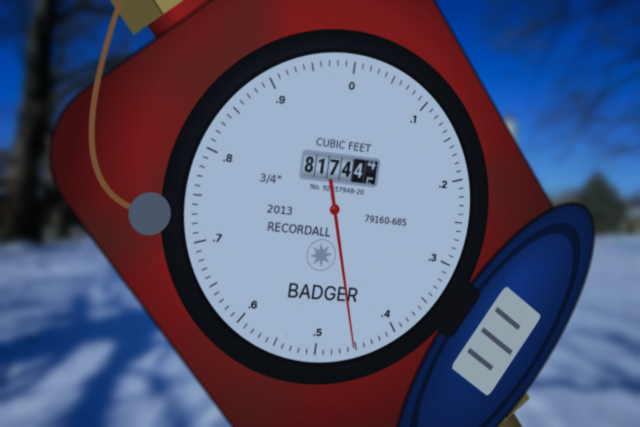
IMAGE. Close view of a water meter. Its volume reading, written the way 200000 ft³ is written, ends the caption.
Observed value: 817444.45 ft³
